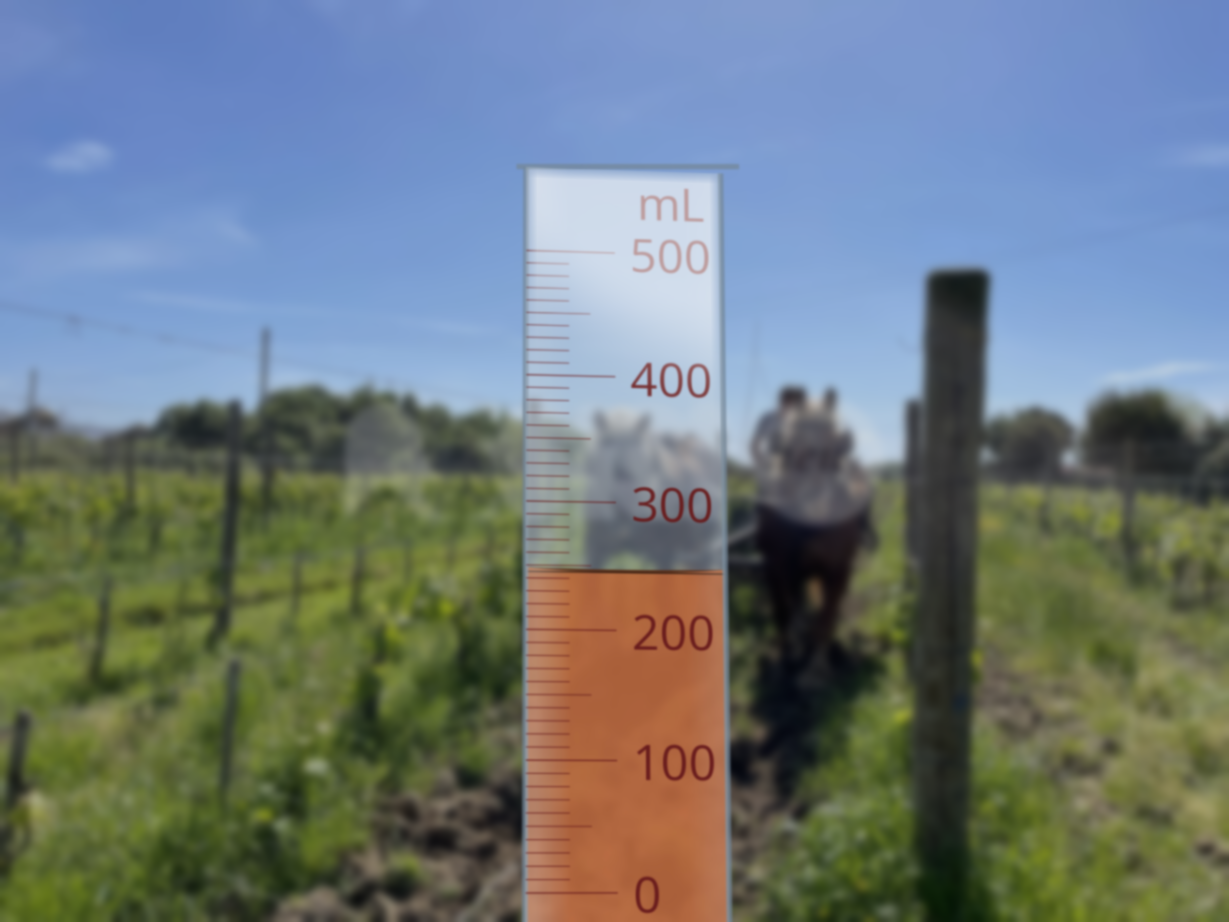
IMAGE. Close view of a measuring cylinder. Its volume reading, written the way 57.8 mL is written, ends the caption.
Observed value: 245 mL
